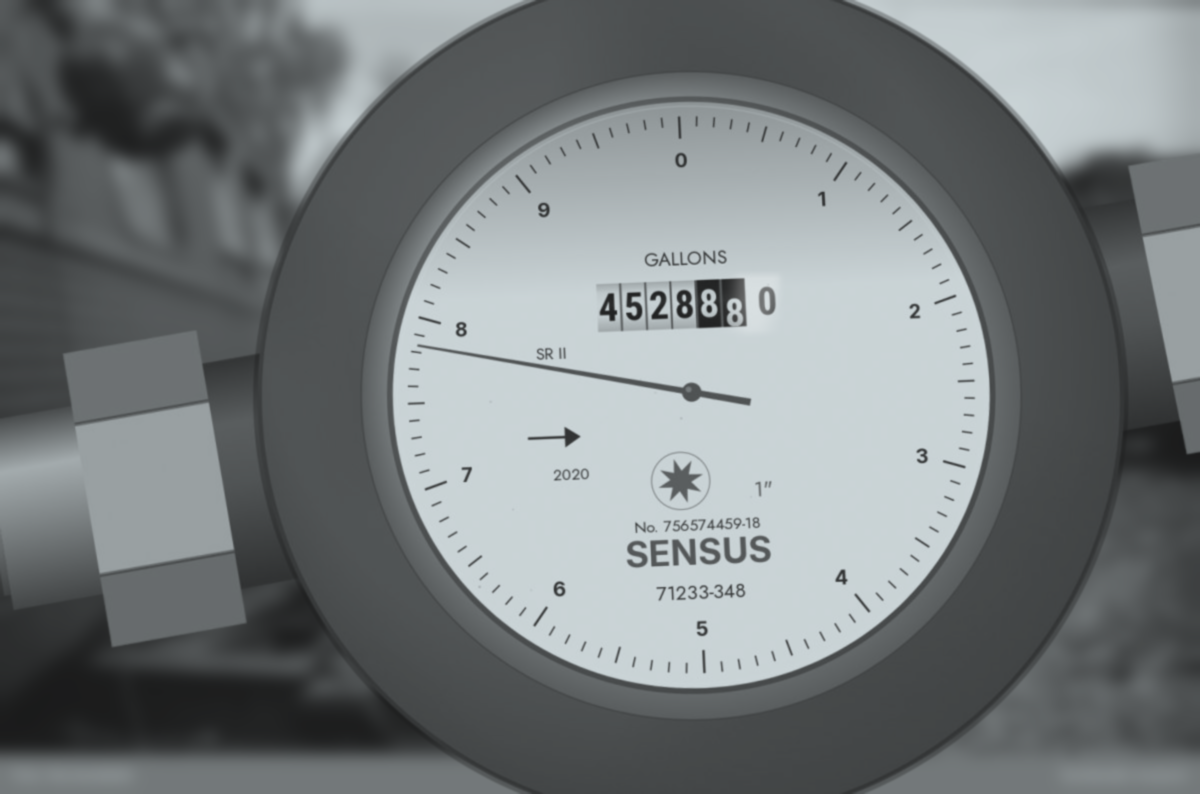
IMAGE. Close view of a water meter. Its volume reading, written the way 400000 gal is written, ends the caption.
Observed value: 4528877.8 gal
